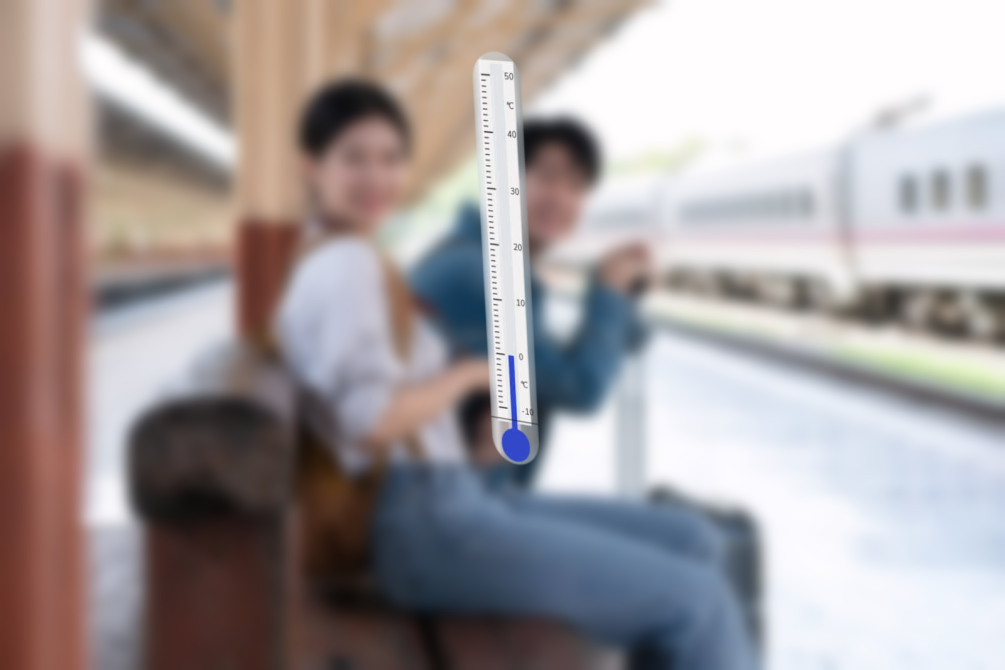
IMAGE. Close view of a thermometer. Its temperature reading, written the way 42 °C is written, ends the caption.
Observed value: 0 °C
